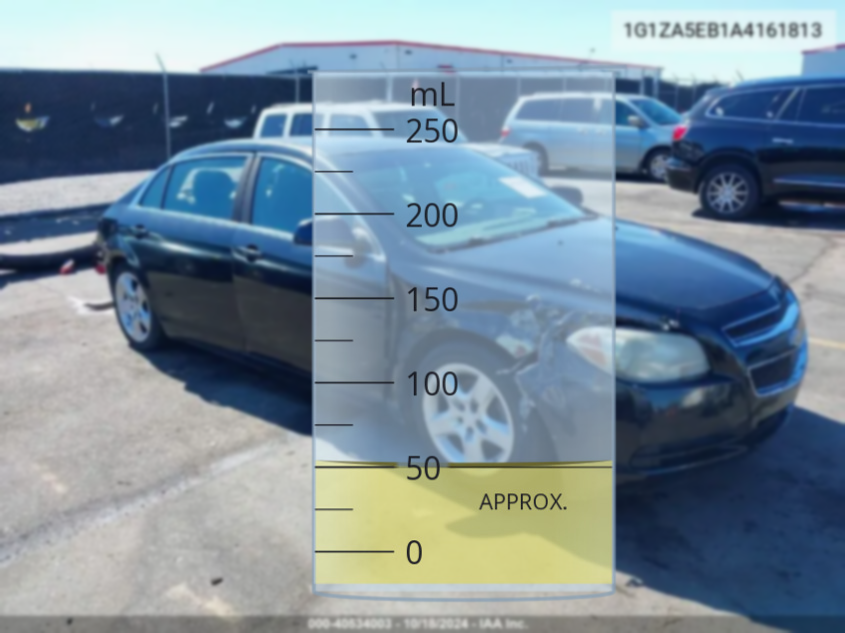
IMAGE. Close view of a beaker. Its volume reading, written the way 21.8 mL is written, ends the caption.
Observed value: 50 mL
